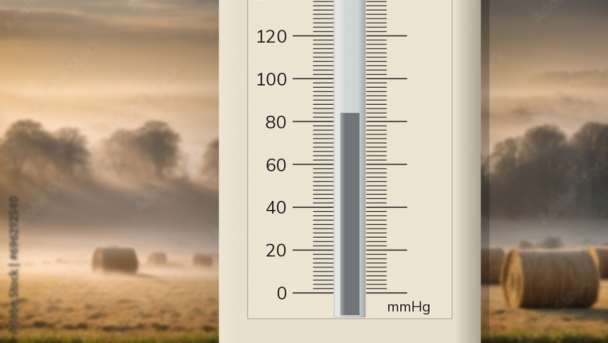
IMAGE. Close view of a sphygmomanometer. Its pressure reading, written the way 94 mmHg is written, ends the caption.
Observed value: 84 mmHg
